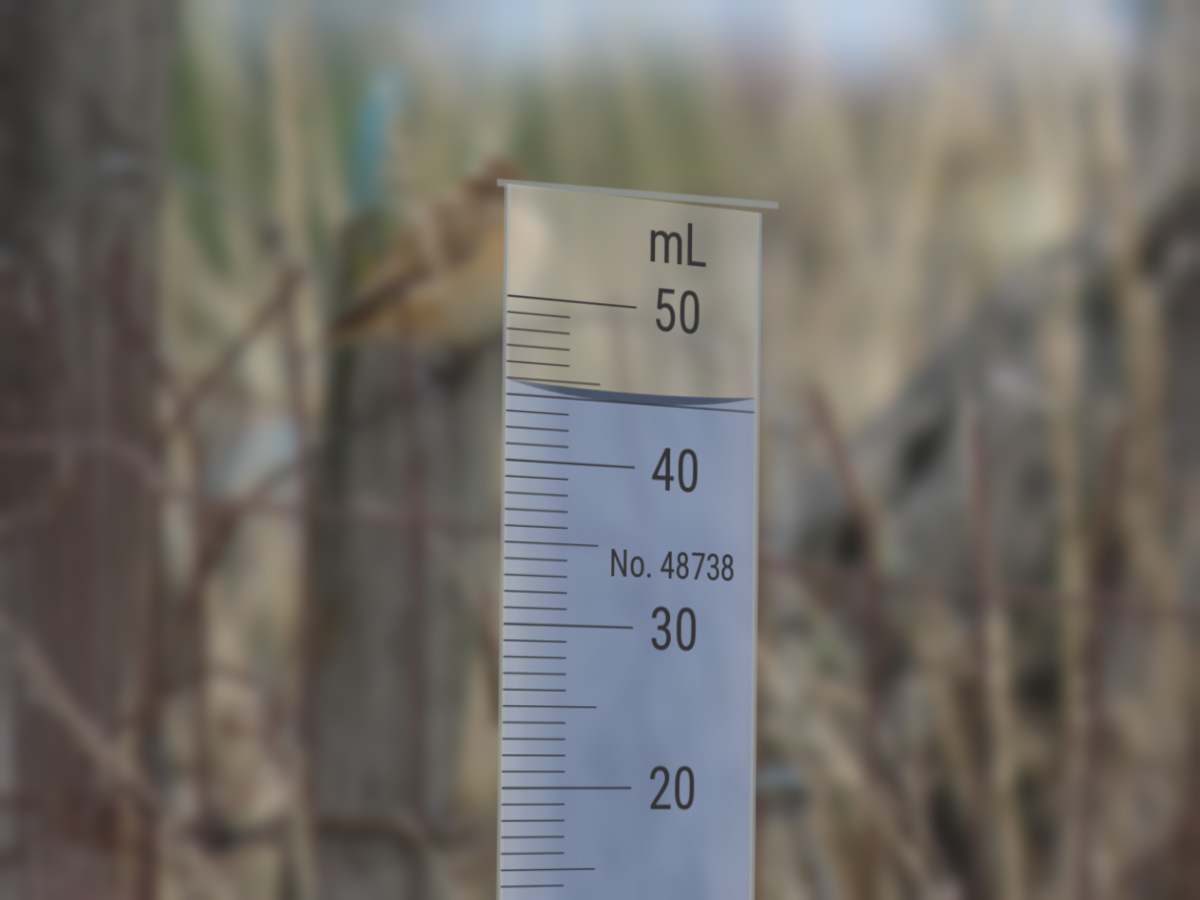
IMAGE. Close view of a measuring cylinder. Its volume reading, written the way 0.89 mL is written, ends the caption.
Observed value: 44 mL
